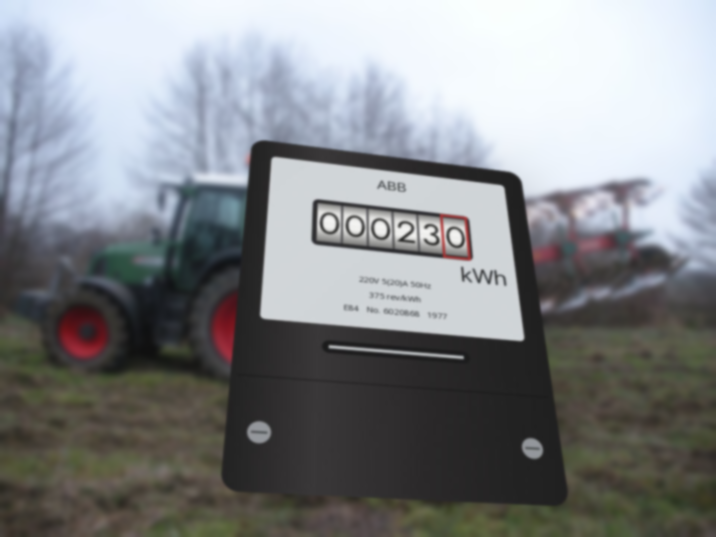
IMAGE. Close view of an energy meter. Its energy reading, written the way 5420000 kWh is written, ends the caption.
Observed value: 23.0 kWh
